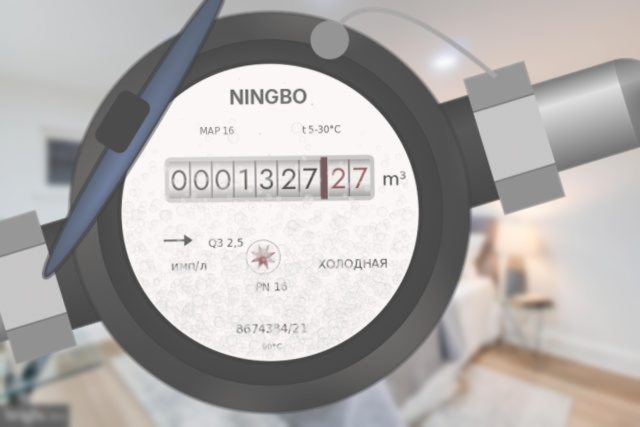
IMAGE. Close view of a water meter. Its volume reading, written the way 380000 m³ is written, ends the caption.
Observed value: 1327.27 m³
